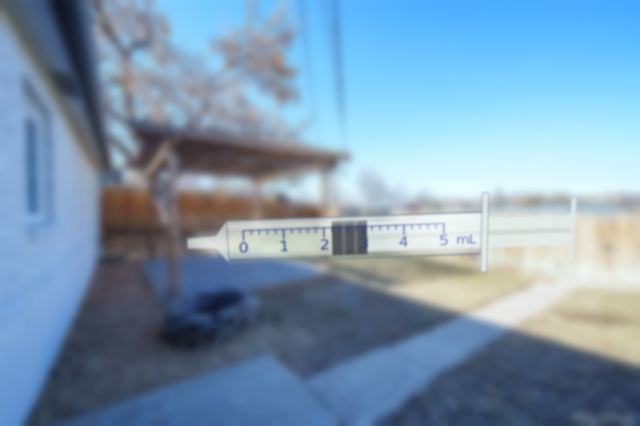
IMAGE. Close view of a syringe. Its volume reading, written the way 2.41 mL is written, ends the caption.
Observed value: 2.2 mL
